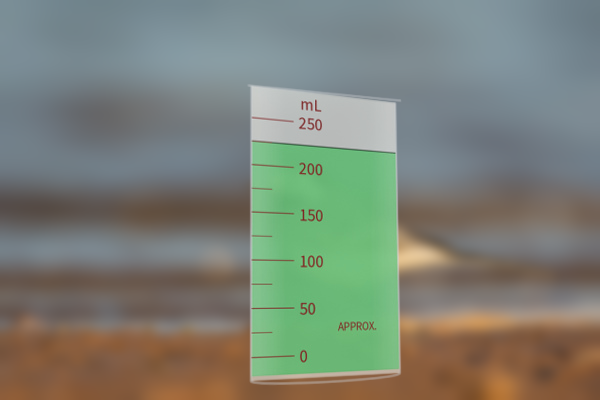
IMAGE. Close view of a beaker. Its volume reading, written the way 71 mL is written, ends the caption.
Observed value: 225 mL
